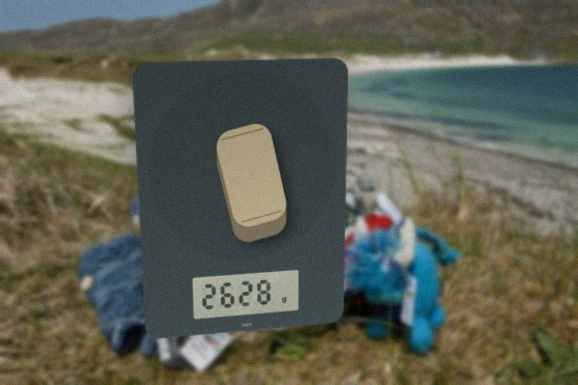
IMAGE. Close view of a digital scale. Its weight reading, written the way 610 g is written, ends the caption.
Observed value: 2628 g
